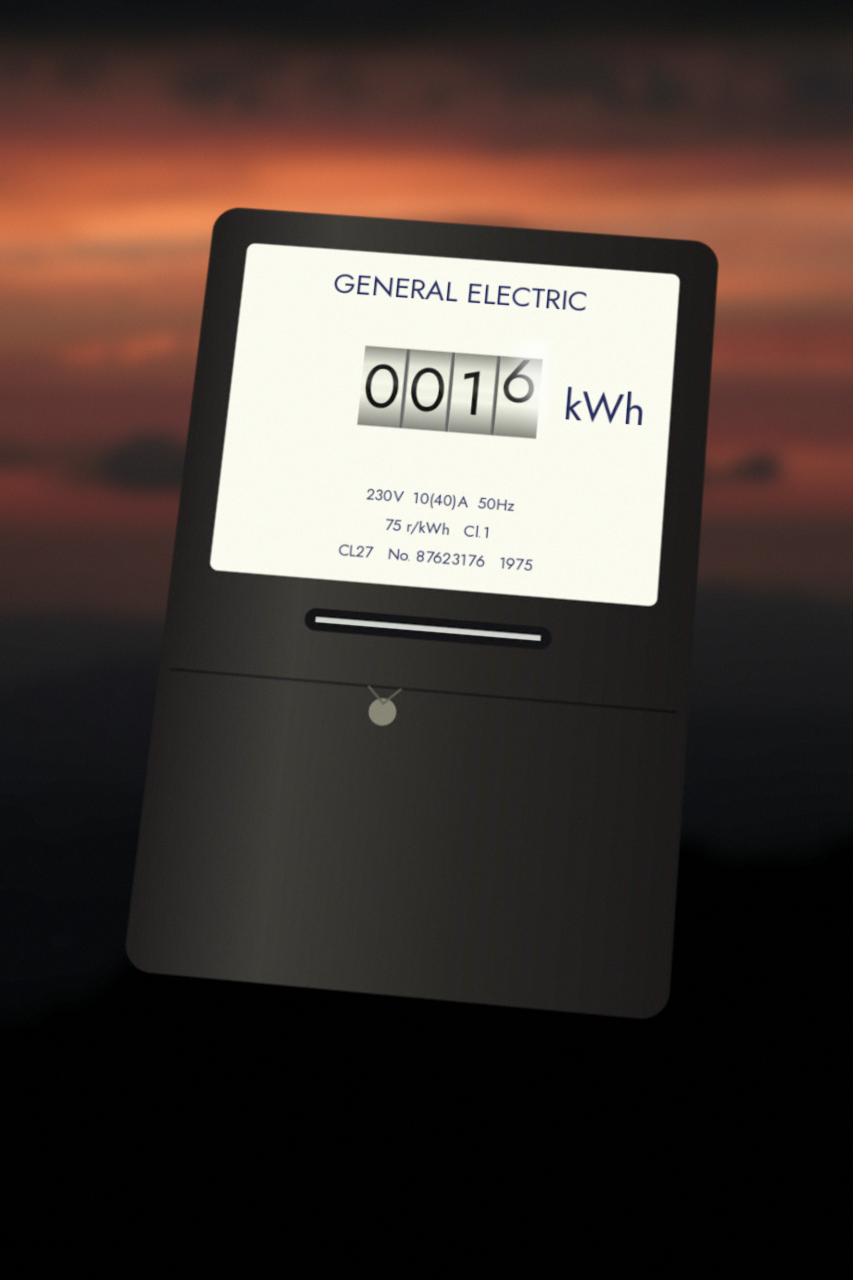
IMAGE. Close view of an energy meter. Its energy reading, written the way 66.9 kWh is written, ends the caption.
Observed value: 16 kWh
